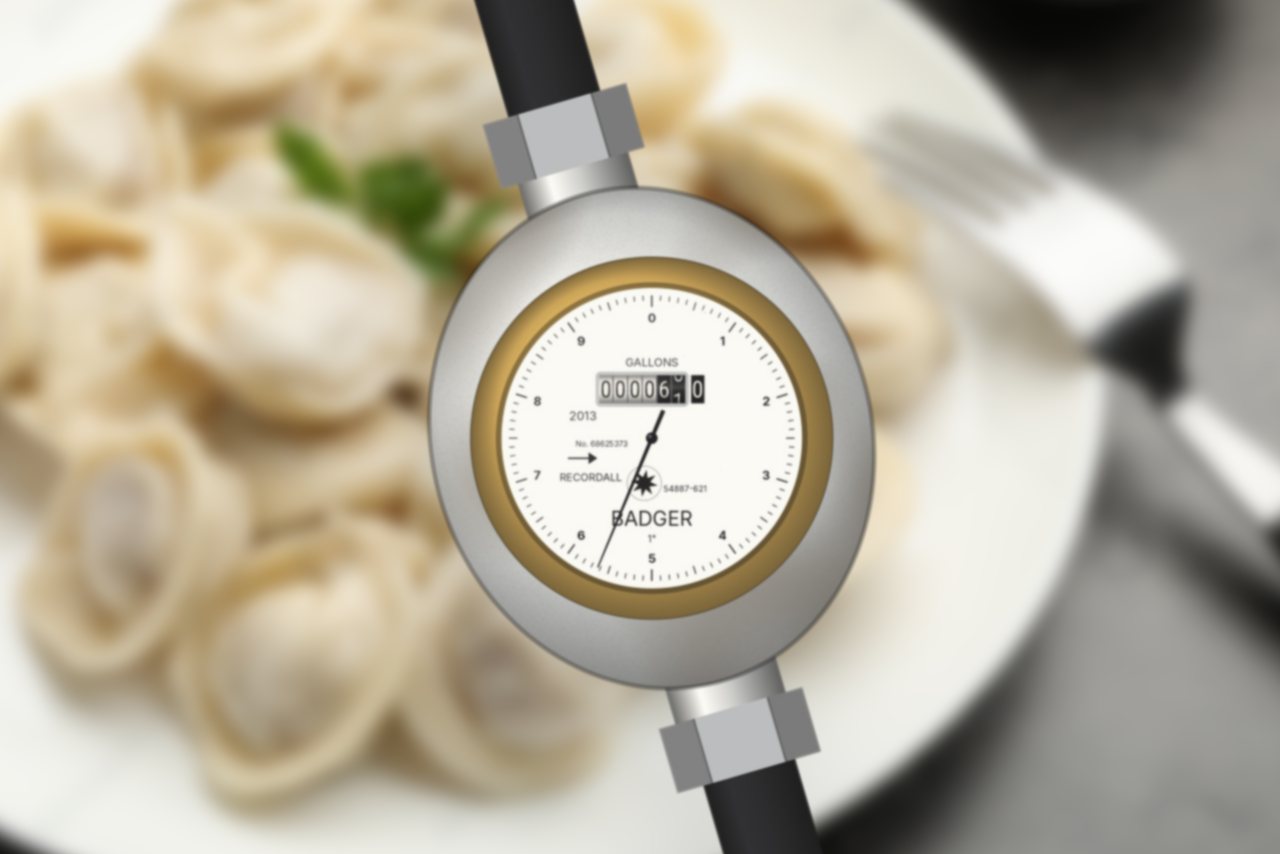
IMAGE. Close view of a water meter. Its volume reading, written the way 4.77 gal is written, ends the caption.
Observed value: 605.6 gal
